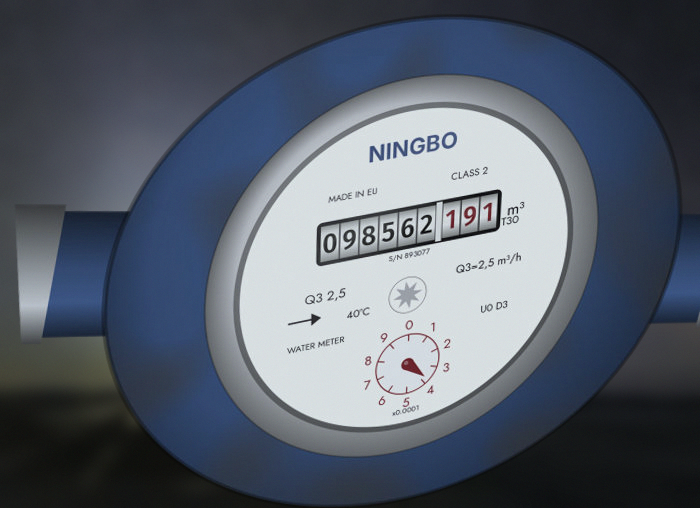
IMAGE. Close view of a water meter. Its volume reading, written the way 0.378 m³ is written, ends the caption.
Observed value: 98562.1913 m³
